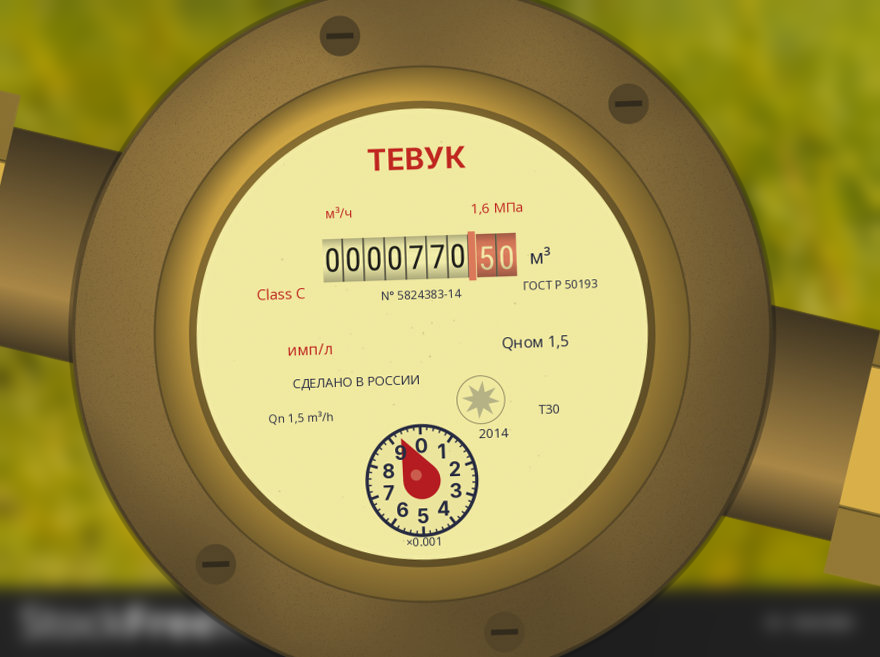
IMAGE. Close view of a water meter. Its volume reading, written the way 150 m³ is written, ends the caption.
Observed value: 770.499 m³
